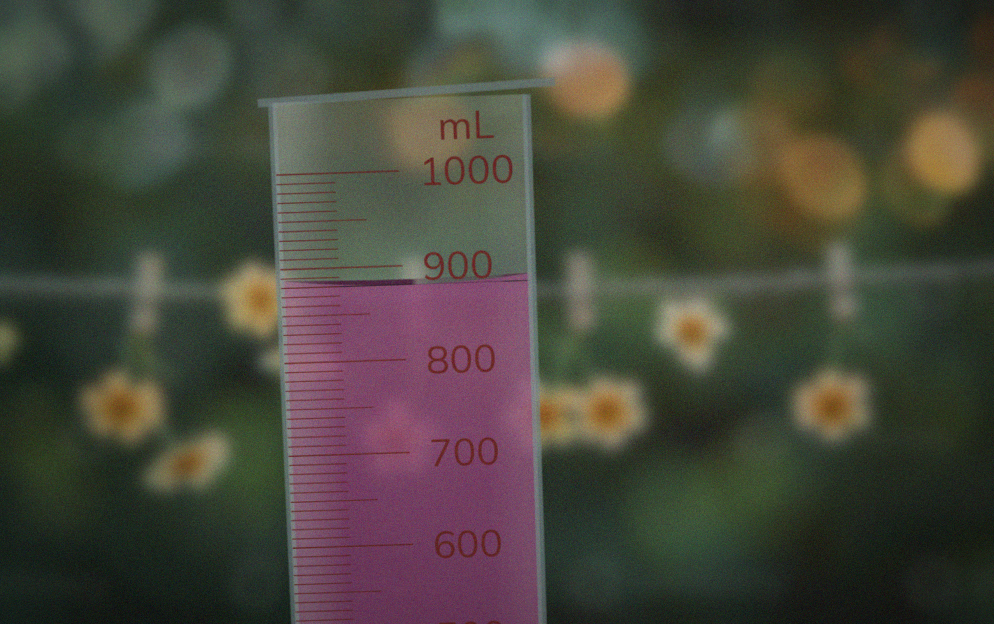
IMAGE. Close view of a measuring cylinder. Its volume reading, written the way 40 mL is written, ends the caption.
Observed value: 880 mL
